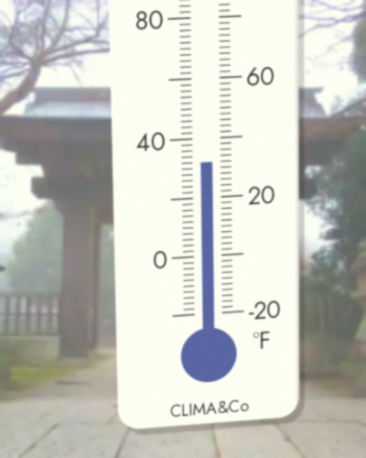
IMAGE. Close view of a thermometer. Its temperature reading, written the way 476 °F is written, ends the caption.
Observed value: 32 °F
